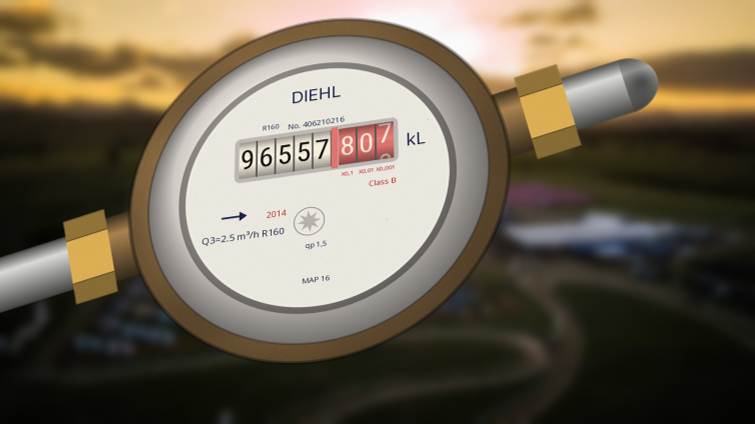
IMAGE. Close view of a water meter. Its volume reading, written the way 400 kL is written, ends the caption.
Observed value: 96557.807 kL
